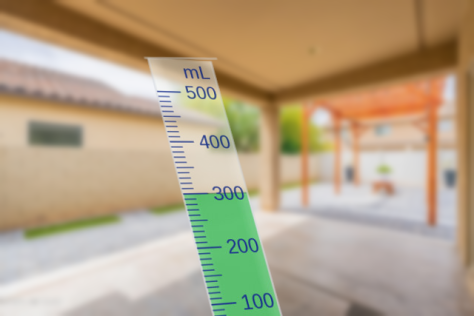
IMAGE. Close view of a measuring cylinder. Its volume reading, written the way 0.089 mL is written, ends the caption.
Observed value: 300 mL
